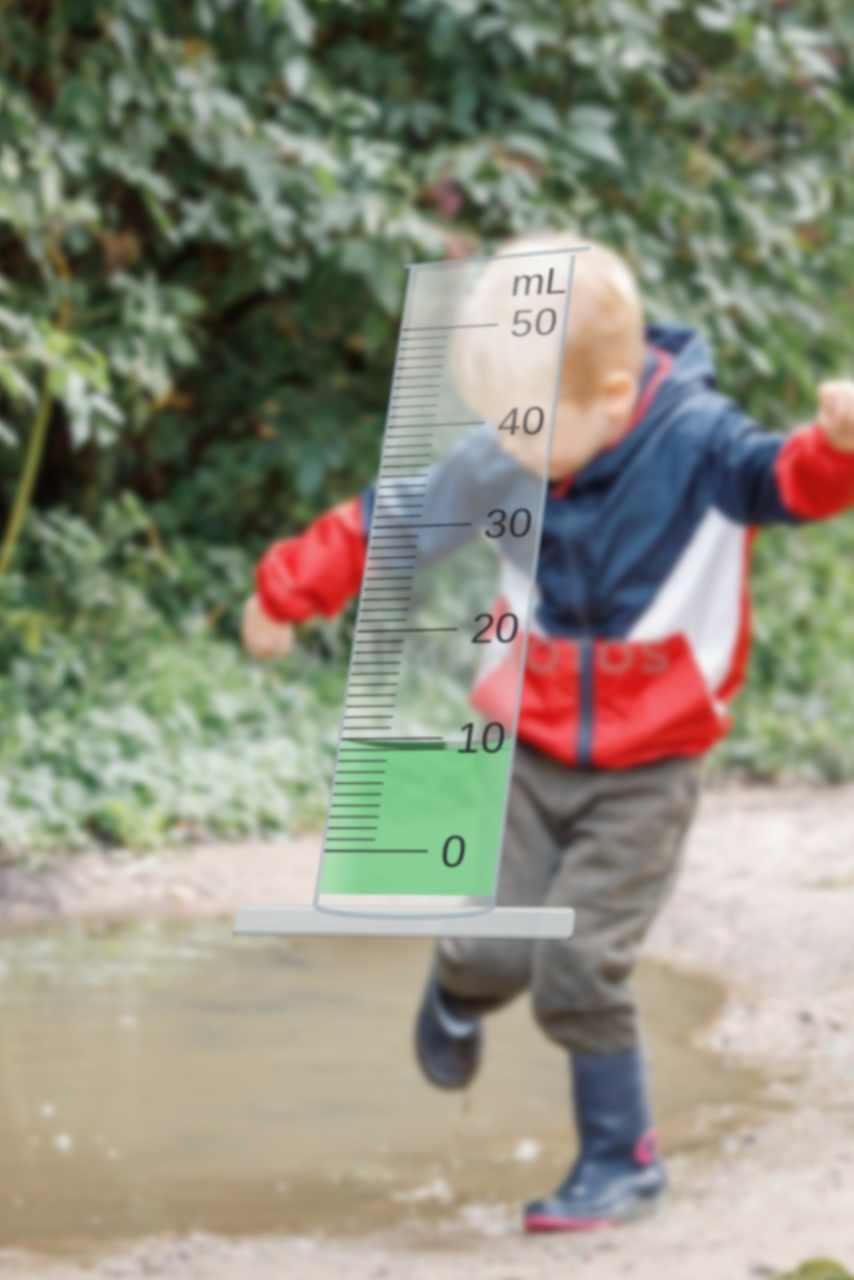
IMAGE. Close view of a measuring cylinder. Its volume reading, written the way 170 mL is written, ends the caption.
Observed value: 9 mL
